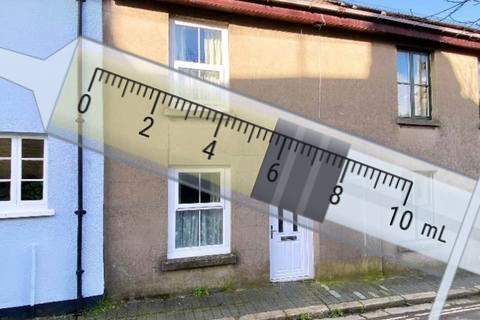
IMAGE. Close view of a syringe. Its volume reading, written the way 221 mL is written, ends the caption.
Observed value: 5.6 mL
